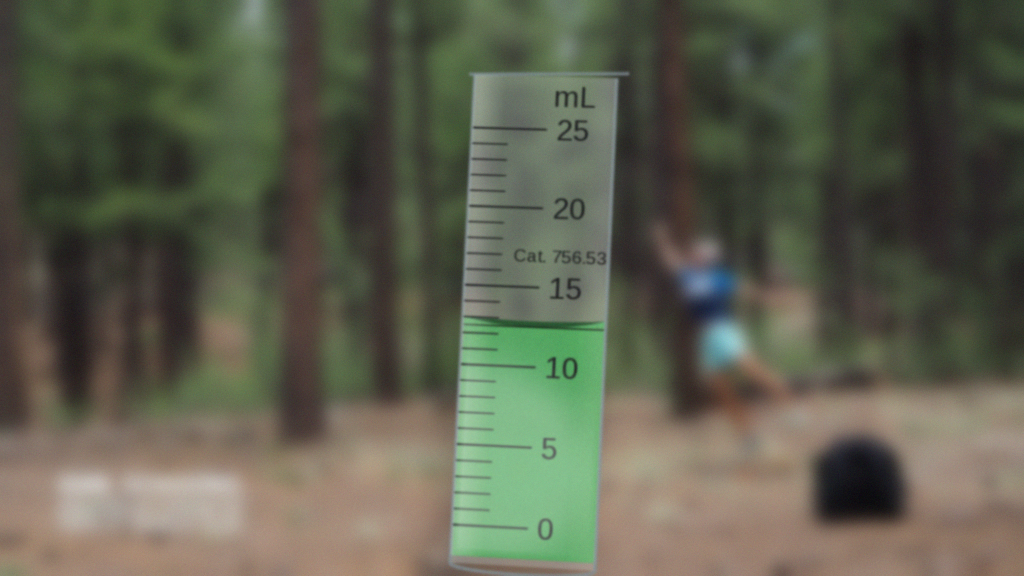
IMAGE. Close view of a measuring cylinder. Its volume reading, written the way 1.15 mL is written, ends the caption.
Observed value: 12.5 mL
